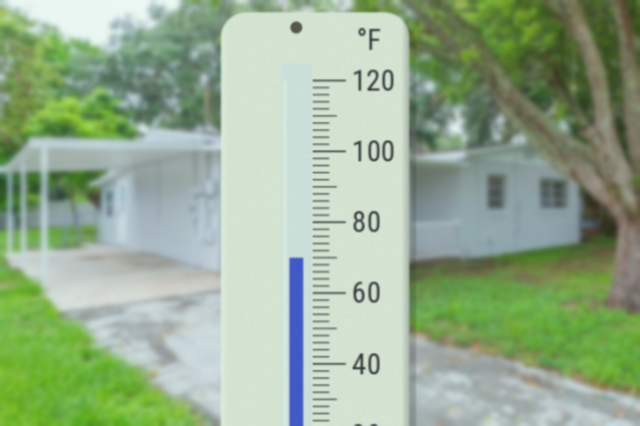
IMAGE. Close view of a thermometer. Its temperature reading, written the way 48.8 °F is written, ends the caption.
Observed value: 70 °F
